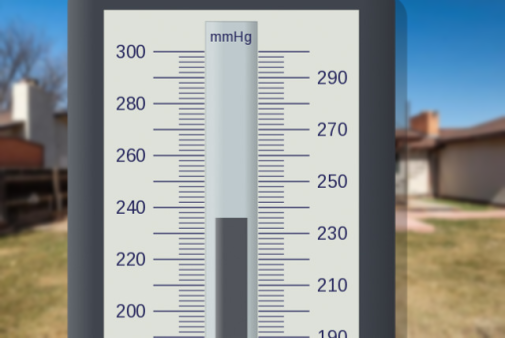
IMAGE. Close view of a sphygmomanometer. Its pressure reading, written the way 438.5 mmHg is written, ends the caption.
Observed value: 236 mmHg
